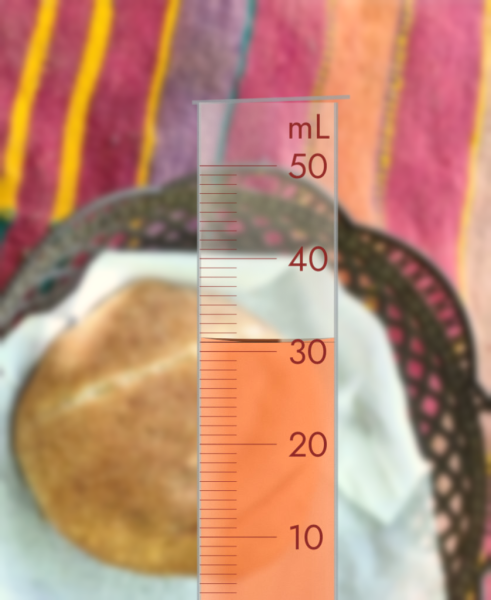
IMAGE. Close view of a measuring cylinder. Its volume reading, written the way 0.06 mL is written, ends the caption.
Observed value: 31 mL
